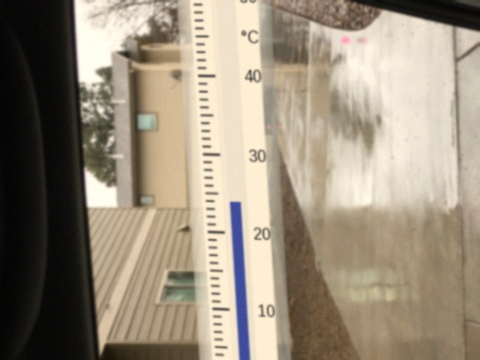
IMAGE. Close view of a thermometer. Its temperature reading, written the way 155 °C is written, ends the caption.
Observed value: 24 °C
